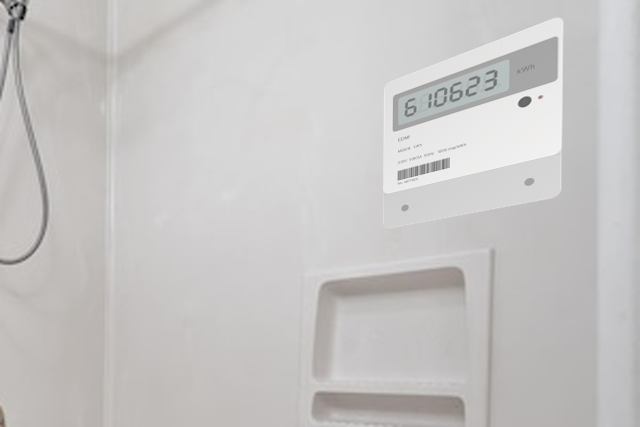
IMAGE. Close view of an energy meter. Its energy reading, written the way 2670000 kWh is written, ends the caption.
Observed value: 610623 kWh
